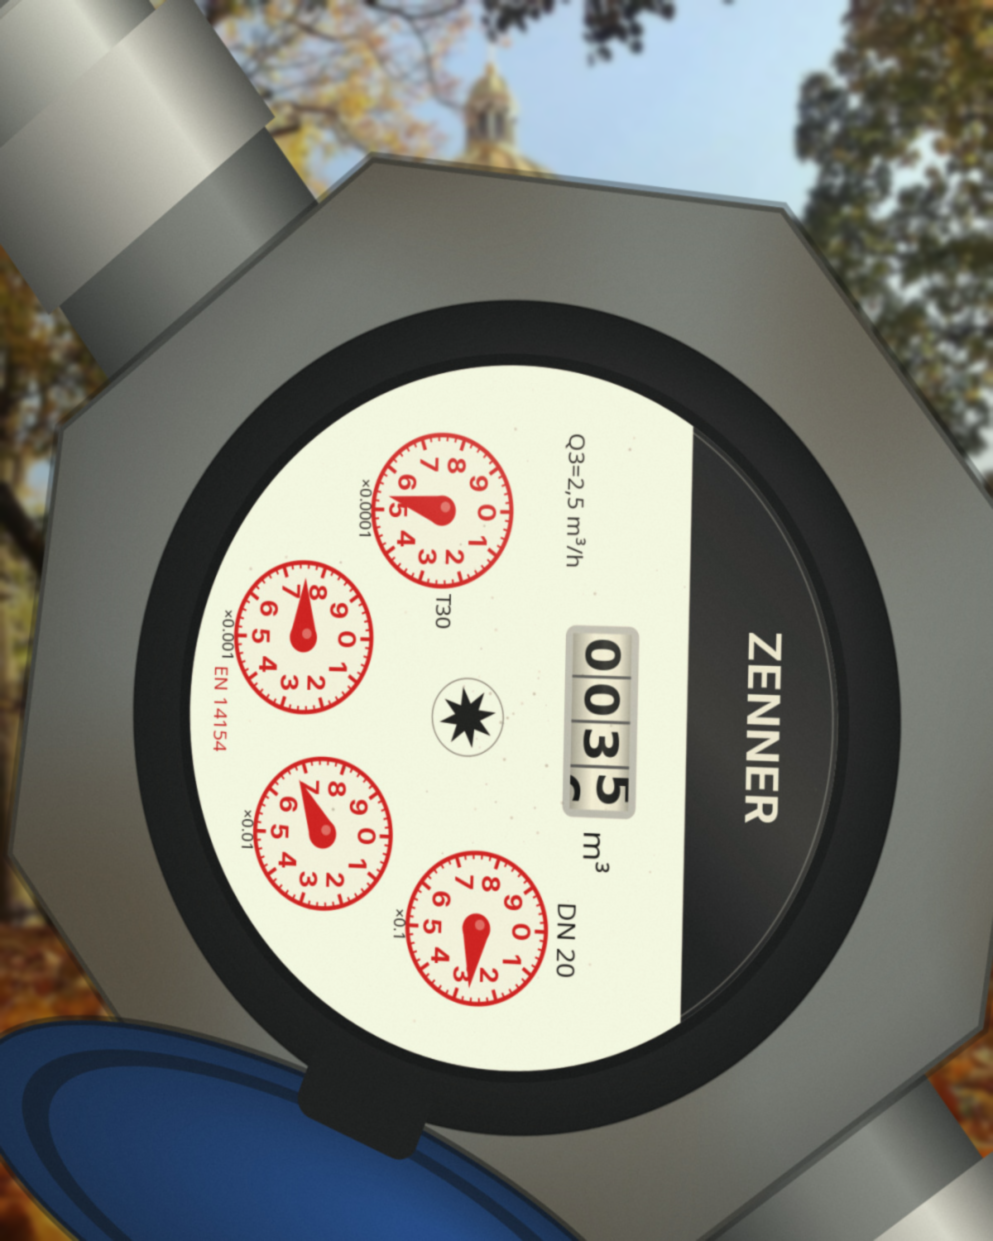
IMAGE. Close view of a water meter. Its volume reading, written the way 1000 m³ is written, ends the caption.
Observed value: 35.2675 m³
